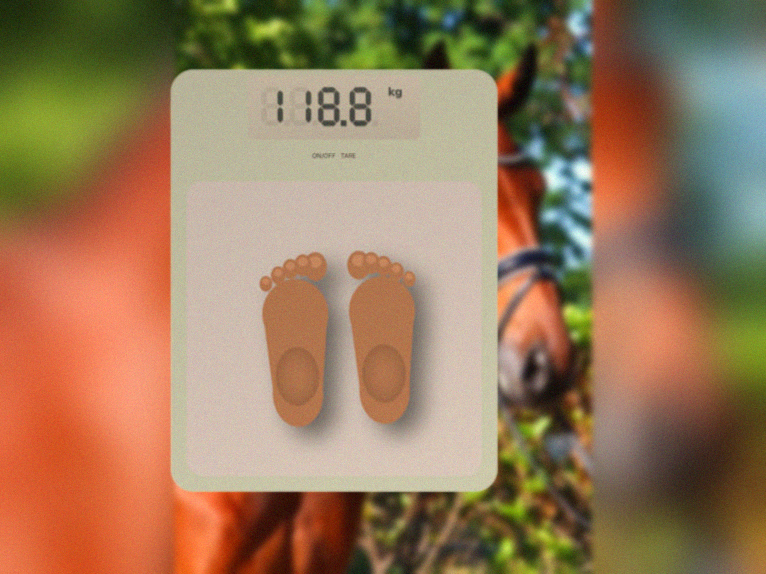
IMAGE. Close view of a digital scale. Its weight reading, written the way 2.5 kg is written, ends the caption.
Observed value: 118.8 kg
